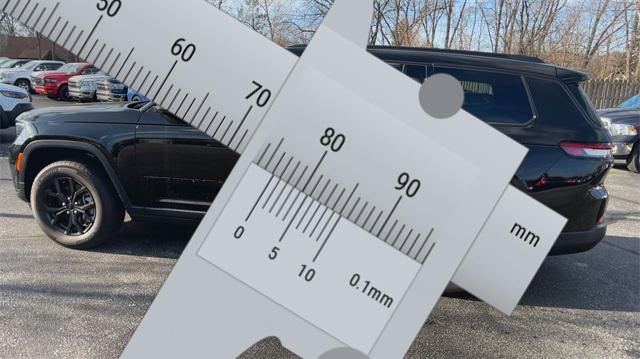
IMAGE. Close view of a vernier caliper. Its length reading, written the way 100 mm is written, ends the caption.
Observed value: 76.2 mm
